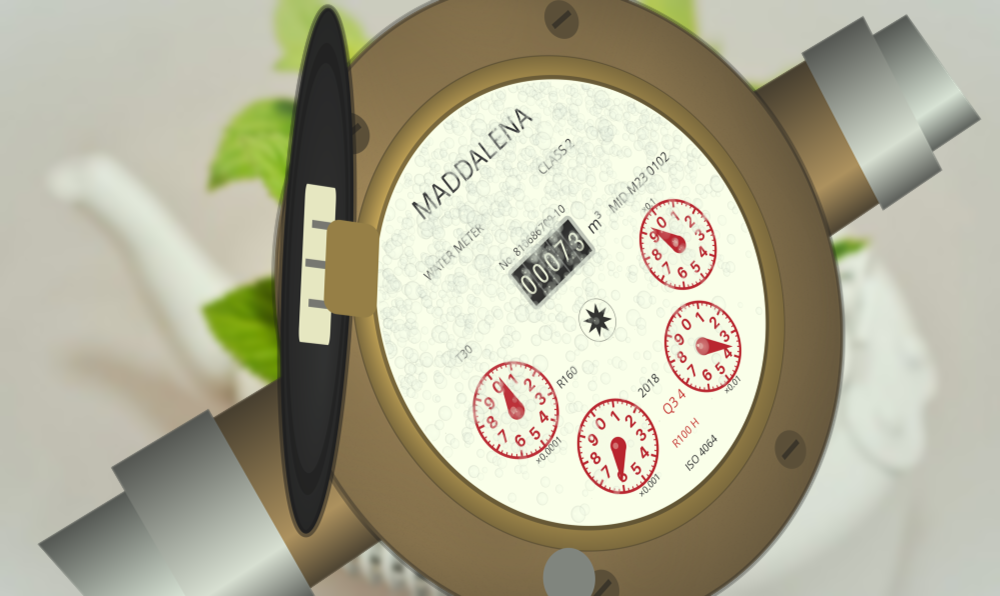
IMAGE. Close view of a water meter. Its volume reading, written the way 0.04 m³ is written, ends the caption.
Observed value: 72.9360 m³
